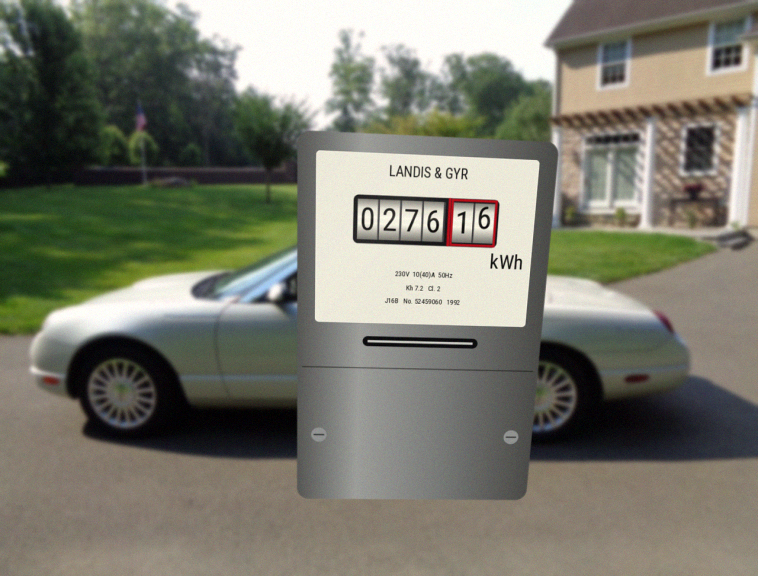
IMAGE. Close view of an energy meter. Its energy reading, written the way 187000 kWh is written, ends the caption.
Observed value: 276.16 kWh
